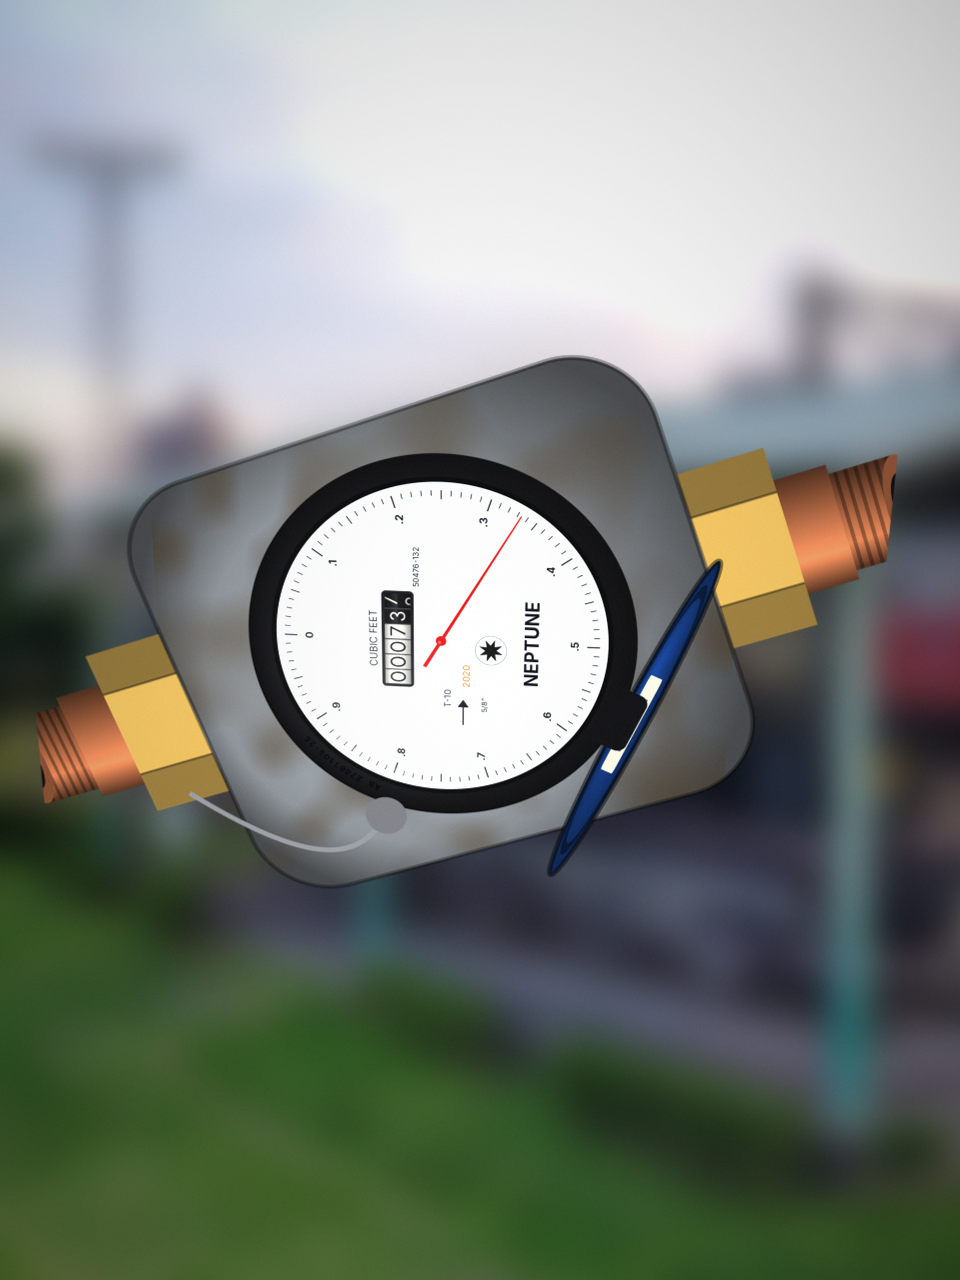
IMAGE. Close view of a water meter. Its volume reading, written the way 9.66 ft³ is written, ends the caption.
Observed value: 737.33 ft³
